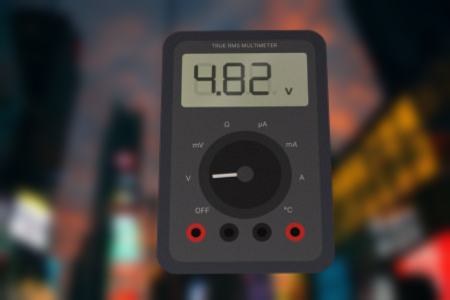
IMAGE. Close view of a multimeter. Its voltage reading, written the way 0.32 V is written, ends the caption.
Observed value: 4.82 V
